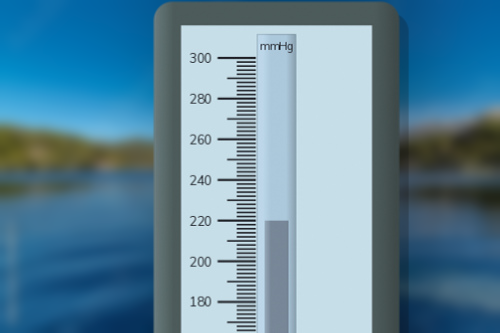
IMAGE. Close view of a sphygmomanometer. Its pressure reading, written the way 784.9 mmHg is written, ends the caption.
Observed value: 220 mmHg
